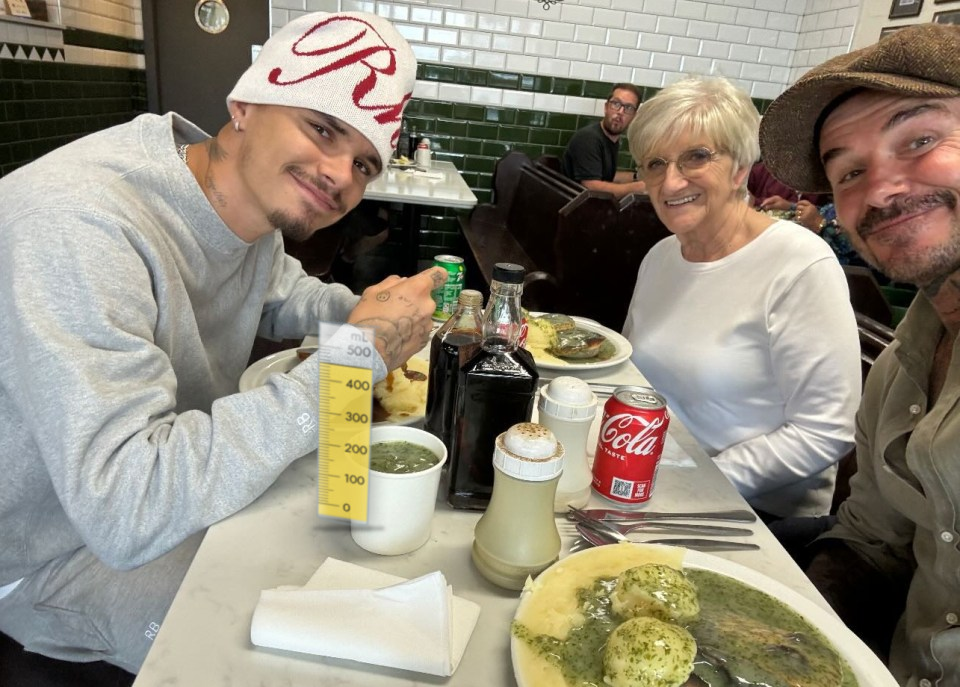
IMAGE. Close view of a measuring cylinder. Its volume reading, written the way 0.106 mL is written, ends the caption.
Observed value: 450 mL
